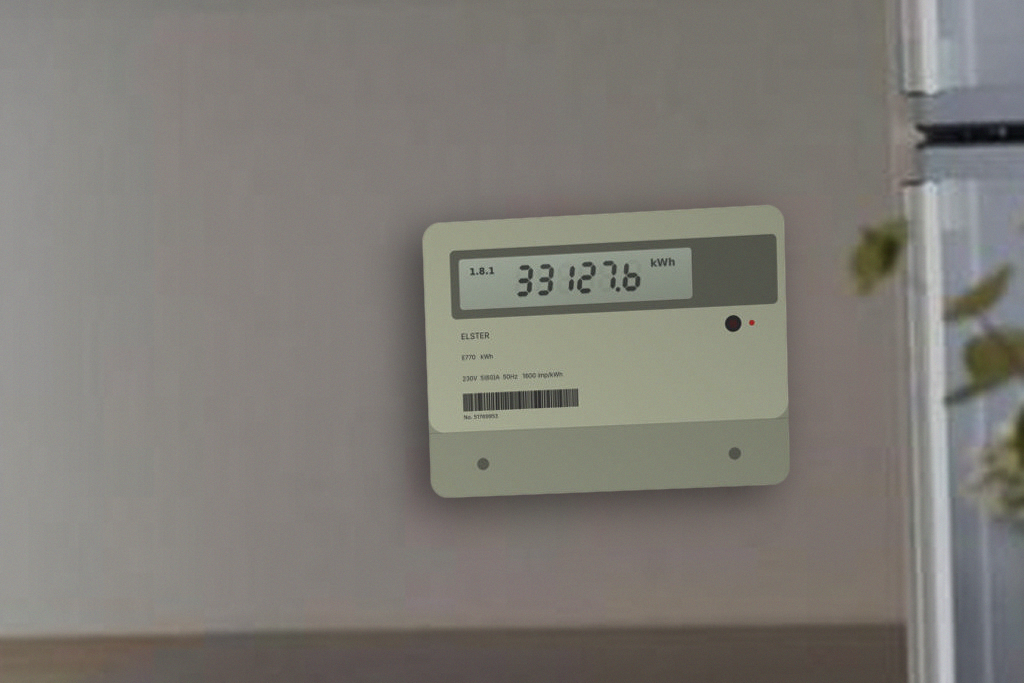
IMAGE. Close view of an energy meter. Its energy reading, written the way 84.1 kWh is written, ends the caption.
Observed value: 33127.6 kWh
